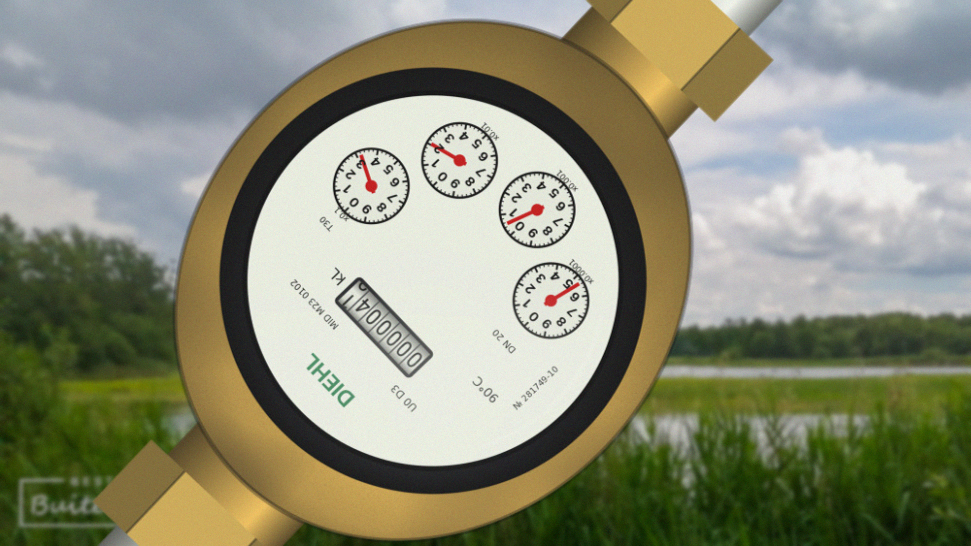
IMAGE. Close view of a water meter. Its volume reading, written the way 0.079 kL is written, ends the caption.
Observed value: 41.3205 kL
